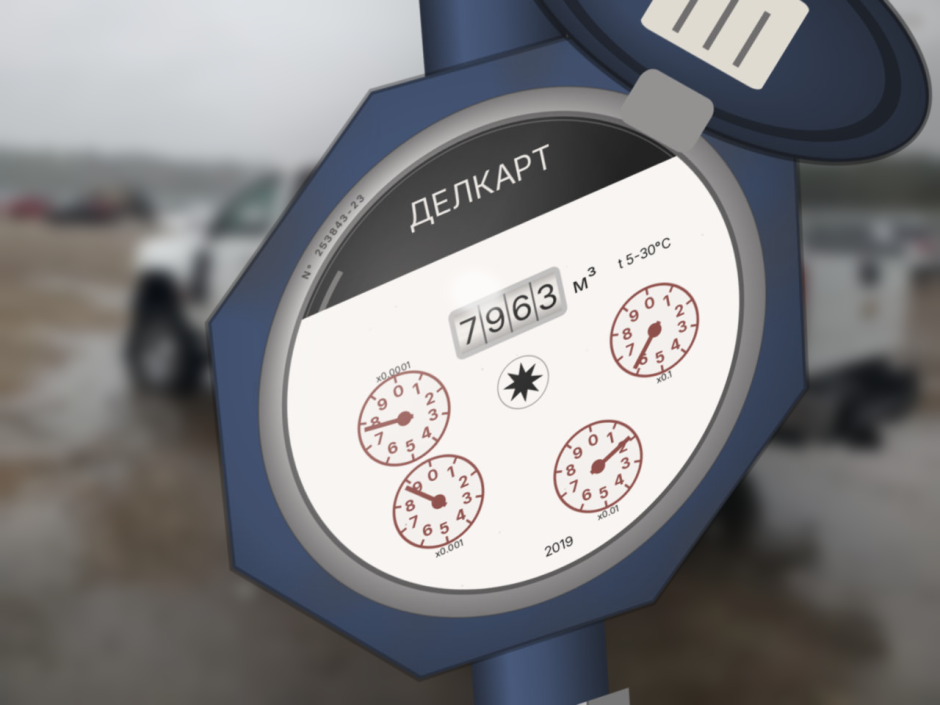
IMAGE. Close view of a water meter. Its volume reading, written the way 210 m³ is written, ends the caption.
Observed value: 7963.6187 m³
